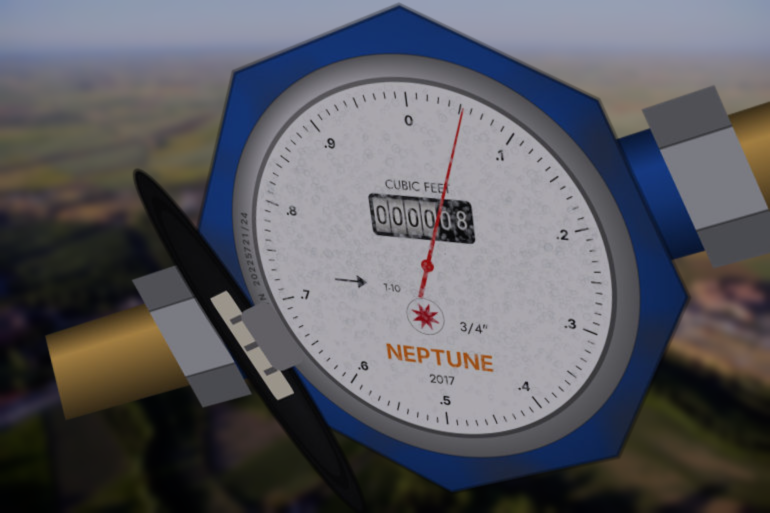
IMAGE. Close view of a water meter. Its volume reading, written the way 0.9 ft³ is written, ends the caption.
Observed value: 8.05 ft³
